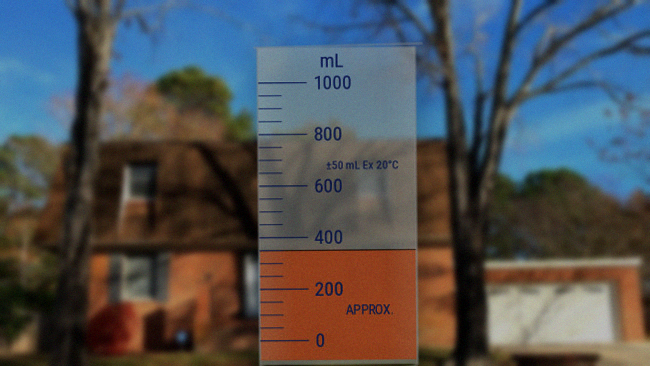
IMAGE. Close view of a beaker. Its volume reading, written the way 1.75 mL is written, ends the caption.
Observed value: 350 mL
